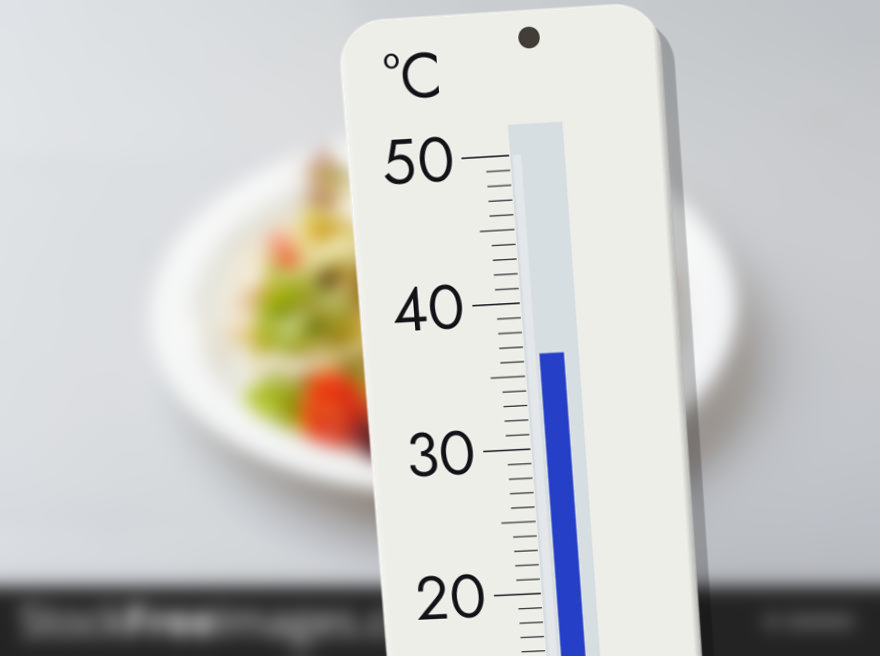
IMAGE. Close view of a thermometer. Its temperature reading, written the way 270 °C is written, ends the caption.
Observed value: 36.5 °C
